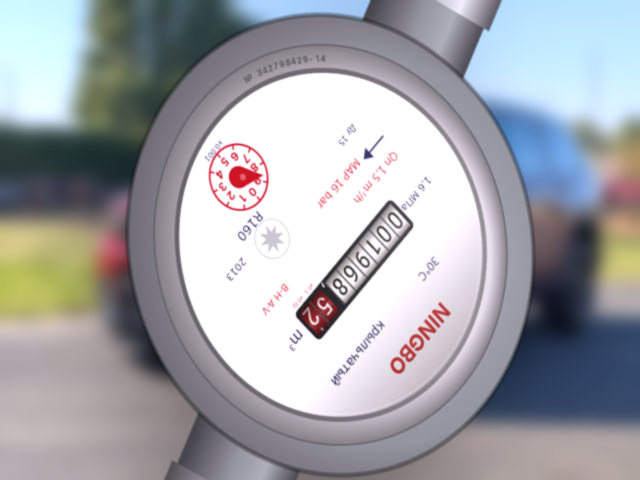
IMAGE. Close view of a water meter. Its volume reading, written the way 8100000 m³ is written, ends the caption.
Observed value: 1968.518 m³
